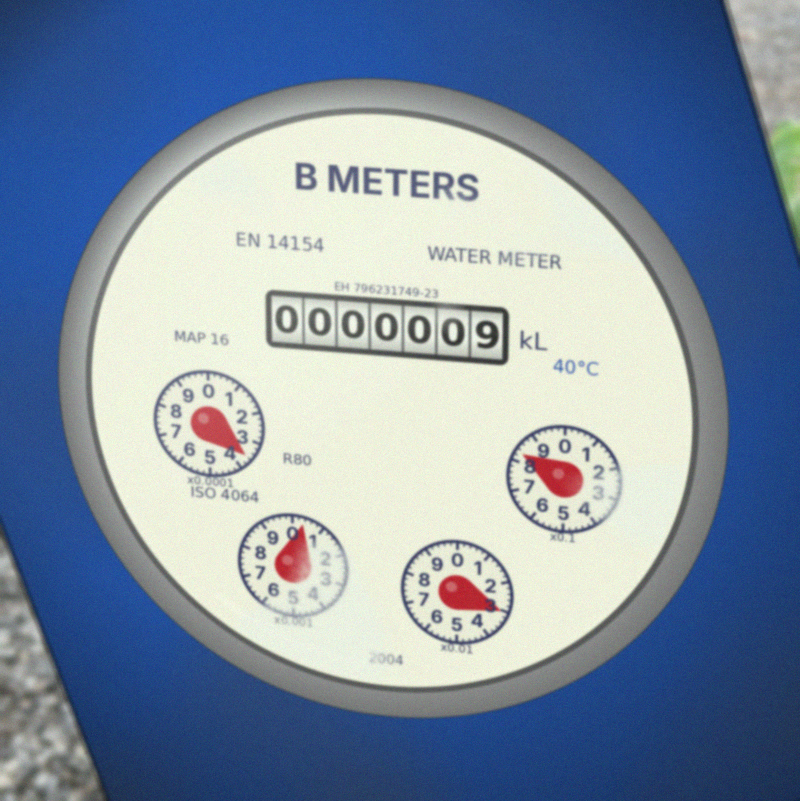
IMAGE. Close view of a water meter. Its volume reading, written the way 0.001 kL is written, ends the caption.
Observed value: 9.8303 kL
